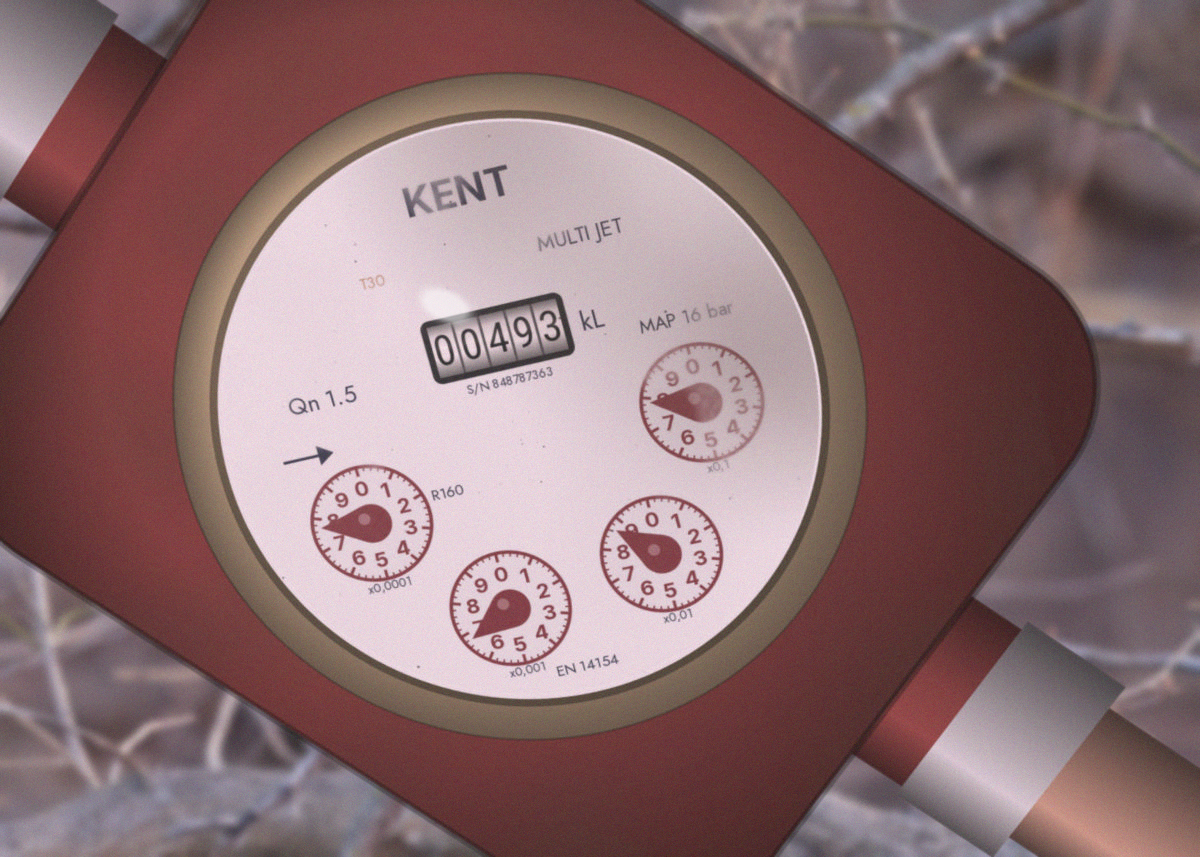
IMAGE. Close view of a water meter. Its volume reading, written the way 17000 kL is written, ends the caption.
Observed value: 493.7867 kL
